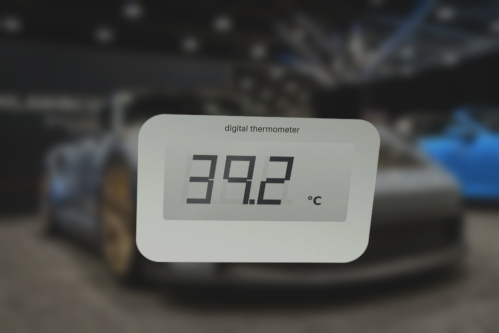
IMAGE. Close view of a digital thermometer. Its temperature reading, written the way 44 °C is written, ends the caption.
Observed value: 39.2 °C
